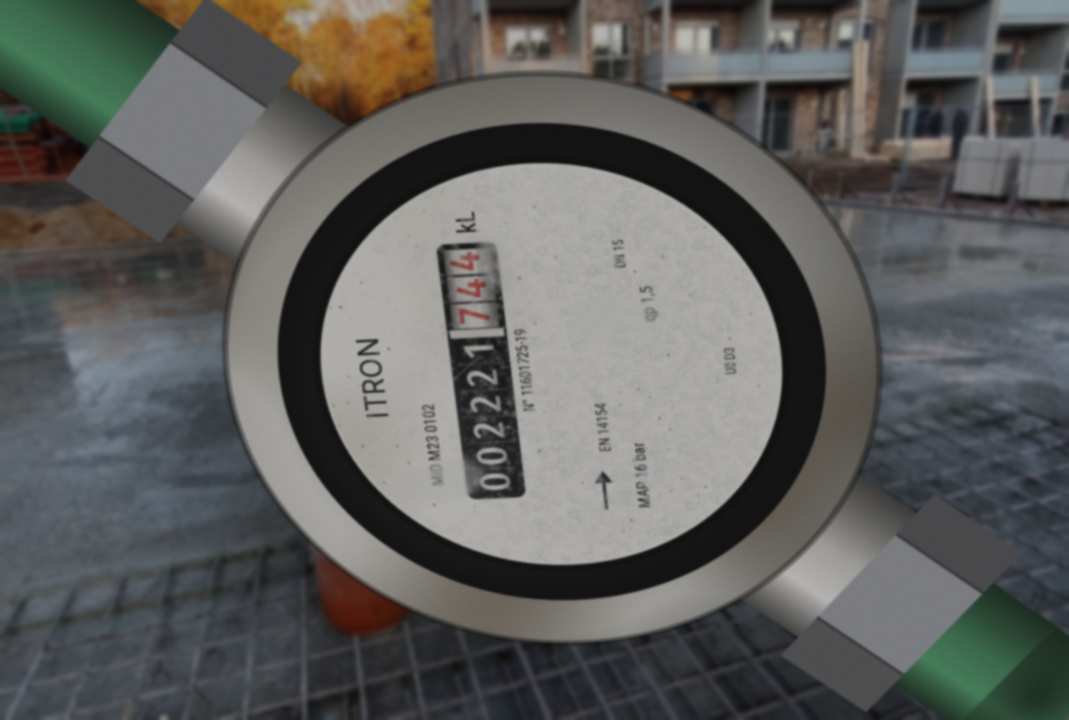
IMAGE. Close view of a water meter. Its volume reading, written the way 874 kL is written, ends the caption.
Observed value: 2221.744 kL
